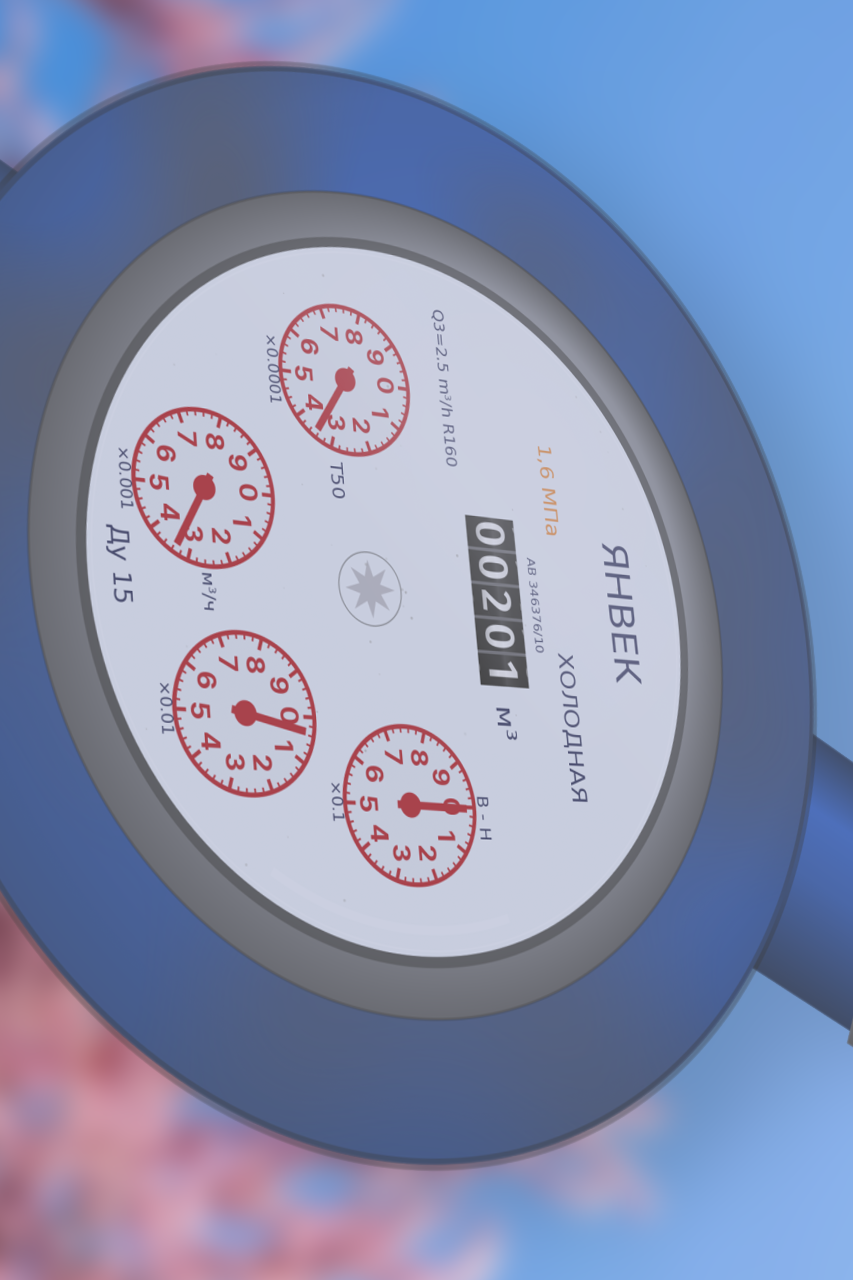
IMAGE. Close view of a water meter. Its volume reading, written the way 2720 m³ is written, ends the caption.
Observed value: 201.0033 m³
